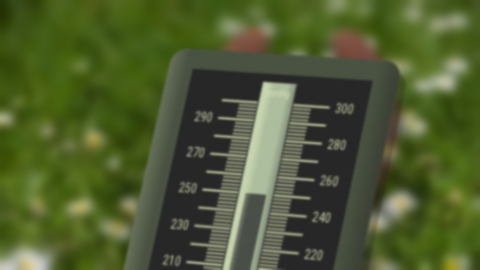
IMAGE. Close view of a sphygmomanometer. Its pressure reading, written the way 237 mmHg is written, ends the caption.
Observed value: 250 mmHg
